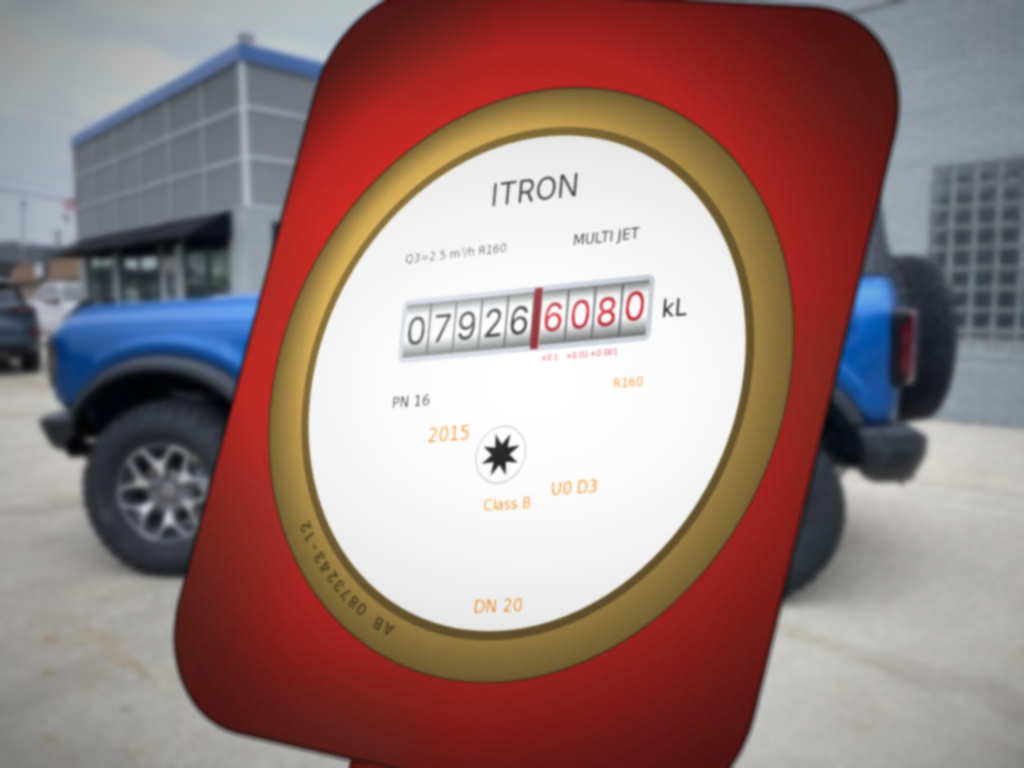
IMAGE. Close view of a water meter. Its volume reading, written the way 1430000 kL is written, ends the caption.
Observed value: 7926.6080 kL
